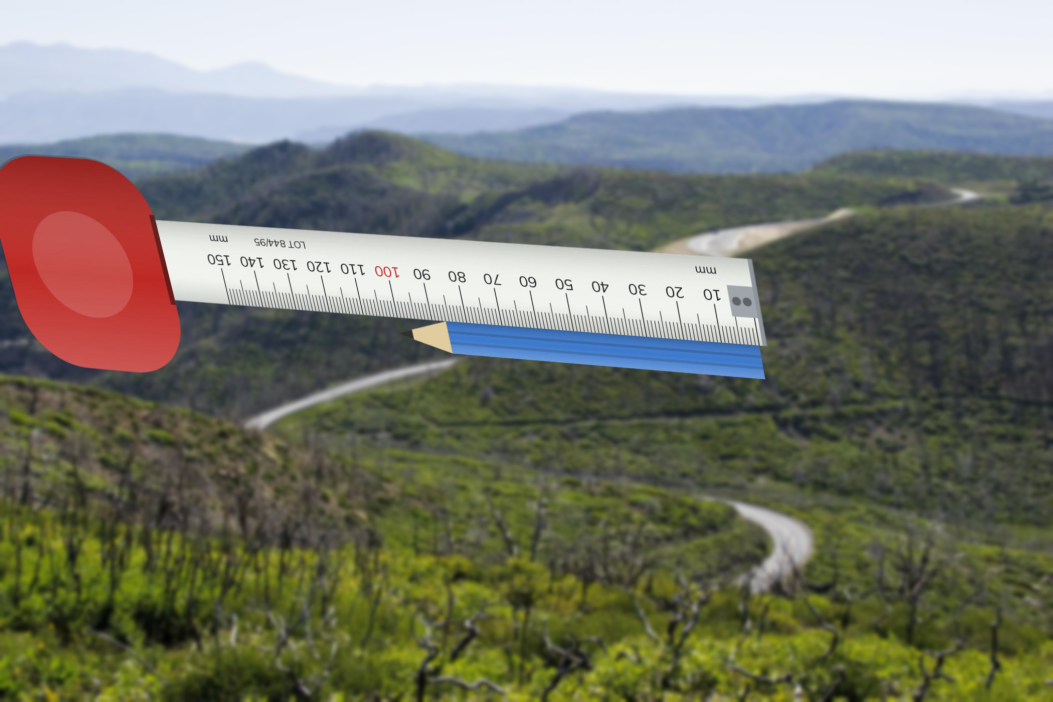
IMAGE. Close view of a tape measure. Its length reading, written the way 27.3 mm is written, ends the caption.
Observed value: 100 mm
